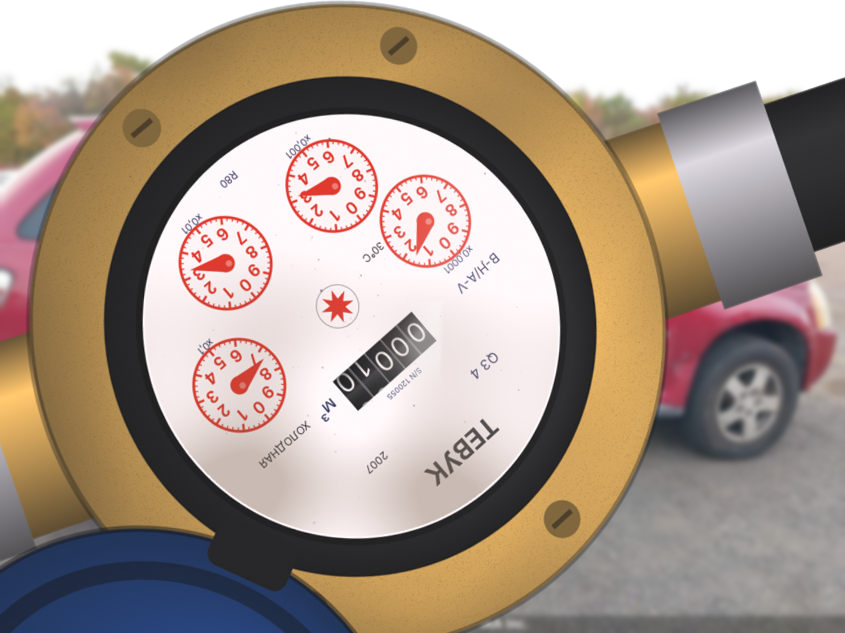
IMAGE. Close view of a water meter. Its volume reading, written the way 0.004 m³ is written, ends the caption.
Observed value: 9.7331 m³
